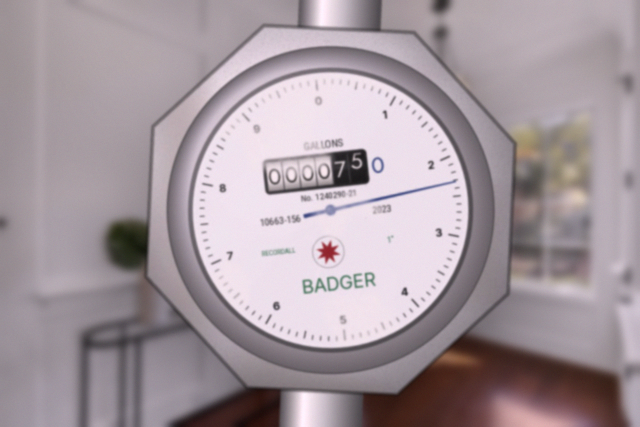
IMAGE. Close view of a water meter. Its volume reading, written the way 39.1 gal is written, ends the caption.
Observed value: 752.3 gal
